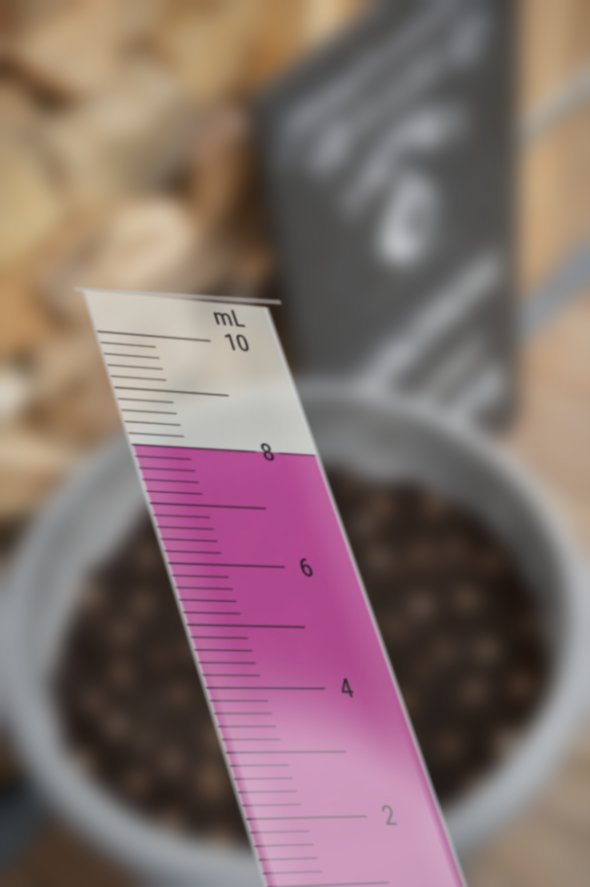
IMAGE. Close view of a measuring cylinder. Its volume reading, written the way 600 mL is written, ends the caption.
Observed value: 8 mL
